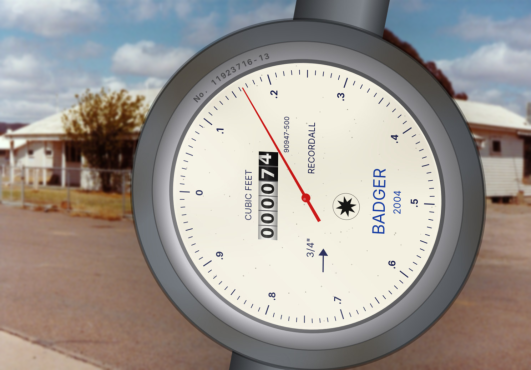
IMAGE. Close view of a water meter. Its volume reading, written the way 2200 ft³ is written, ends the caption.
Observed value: 74.16 ft³
